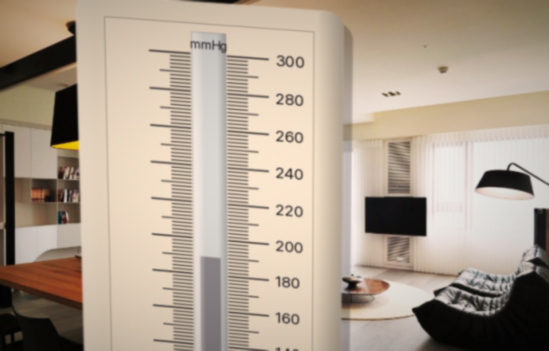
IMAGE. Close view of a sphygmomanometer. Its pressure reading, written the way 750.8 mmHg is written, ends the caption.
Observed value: 190 mmHg
